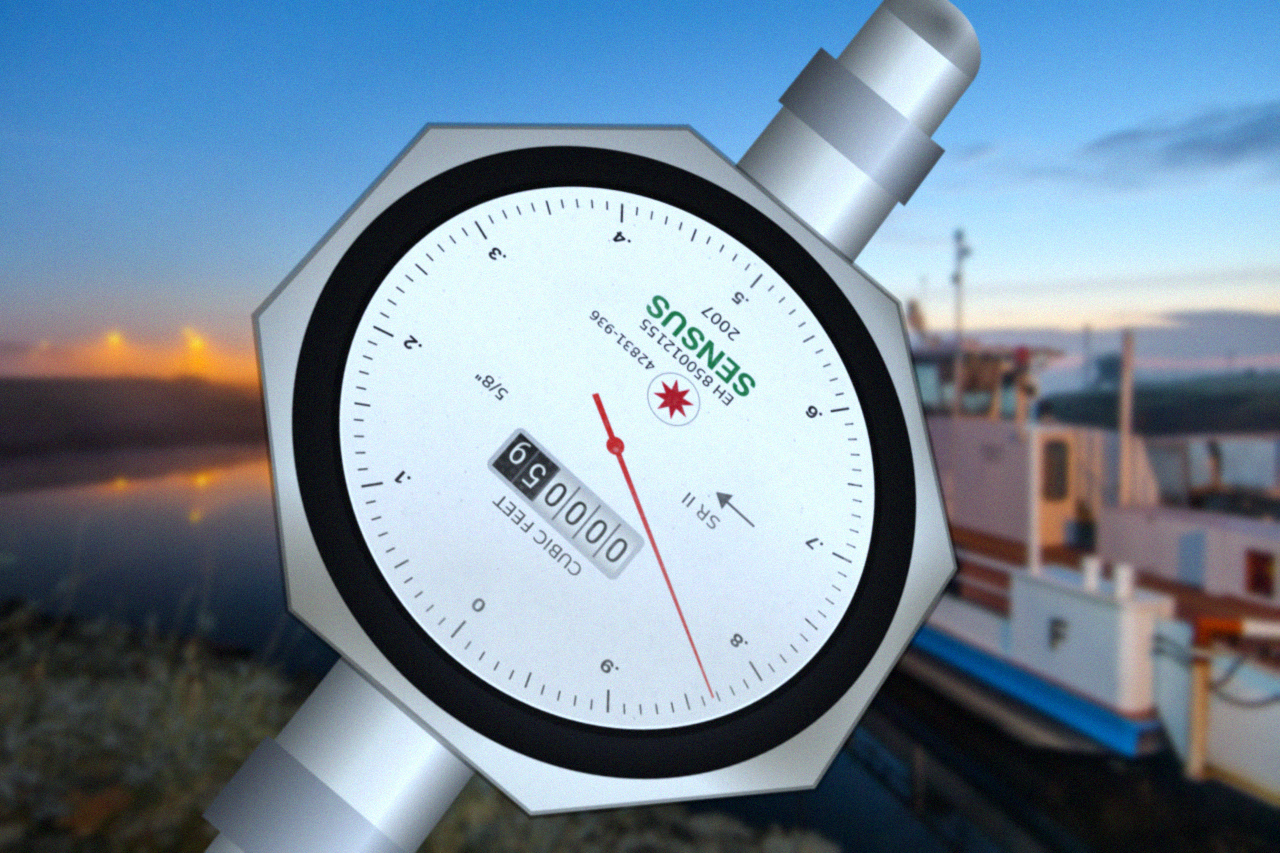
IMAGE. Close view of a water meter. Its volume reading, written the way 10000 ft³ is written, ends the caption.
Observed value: 58.83 ft³
